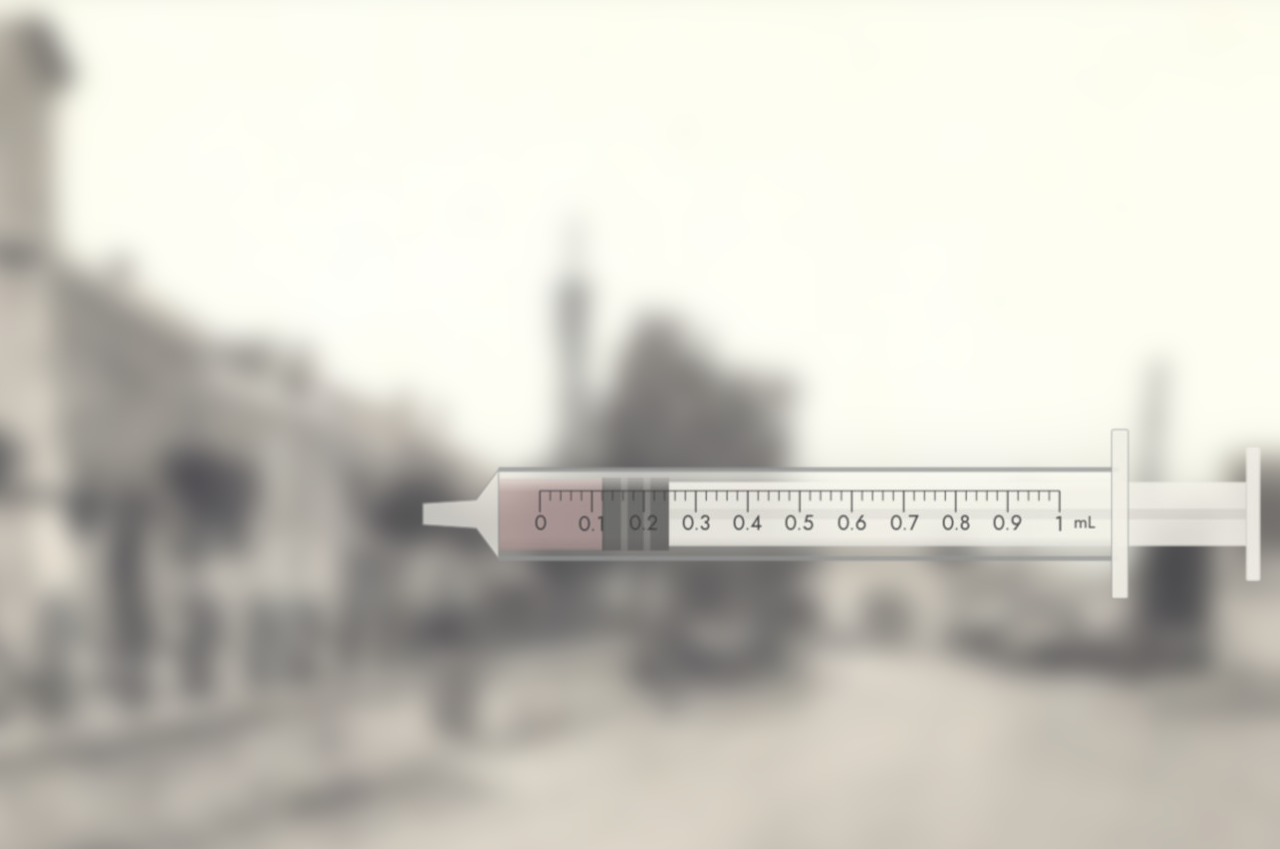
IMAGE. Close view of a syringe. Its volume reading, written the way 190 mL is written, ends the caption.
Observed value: 0.12 mL
